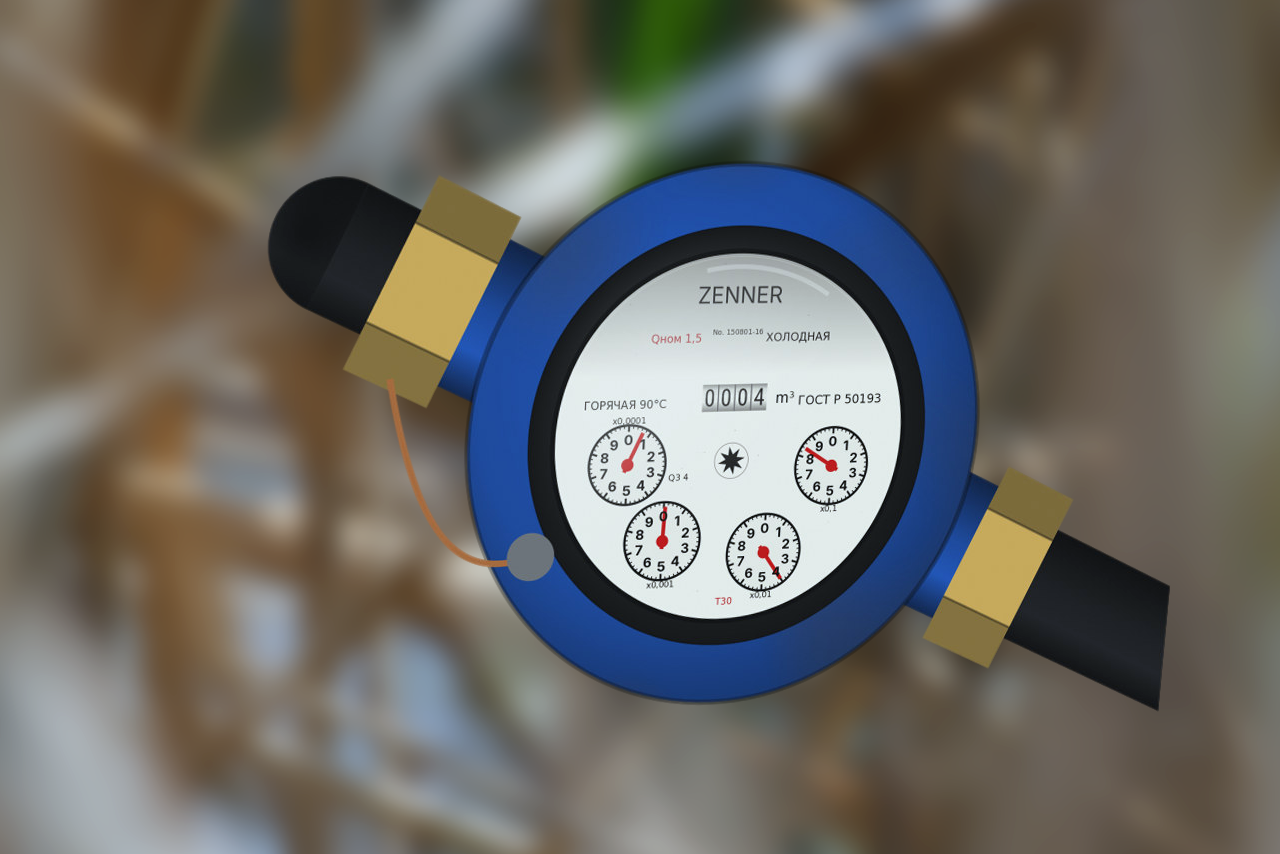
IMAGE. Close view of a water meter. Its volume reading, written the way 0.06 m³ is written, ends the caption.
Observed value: 4.8400 m³
